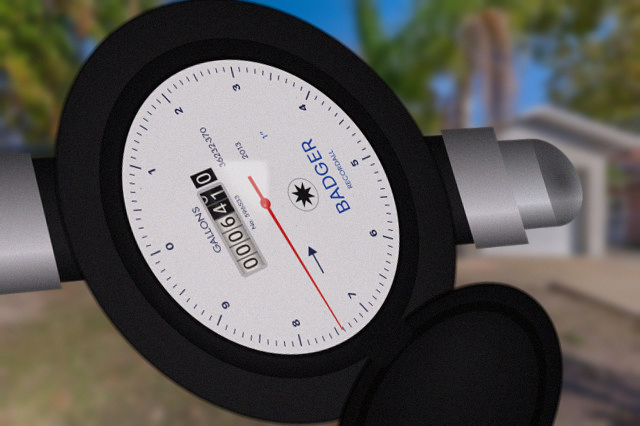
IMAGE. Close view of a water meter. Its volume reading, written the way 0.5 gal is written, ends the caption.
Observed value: 6407.4 gal
